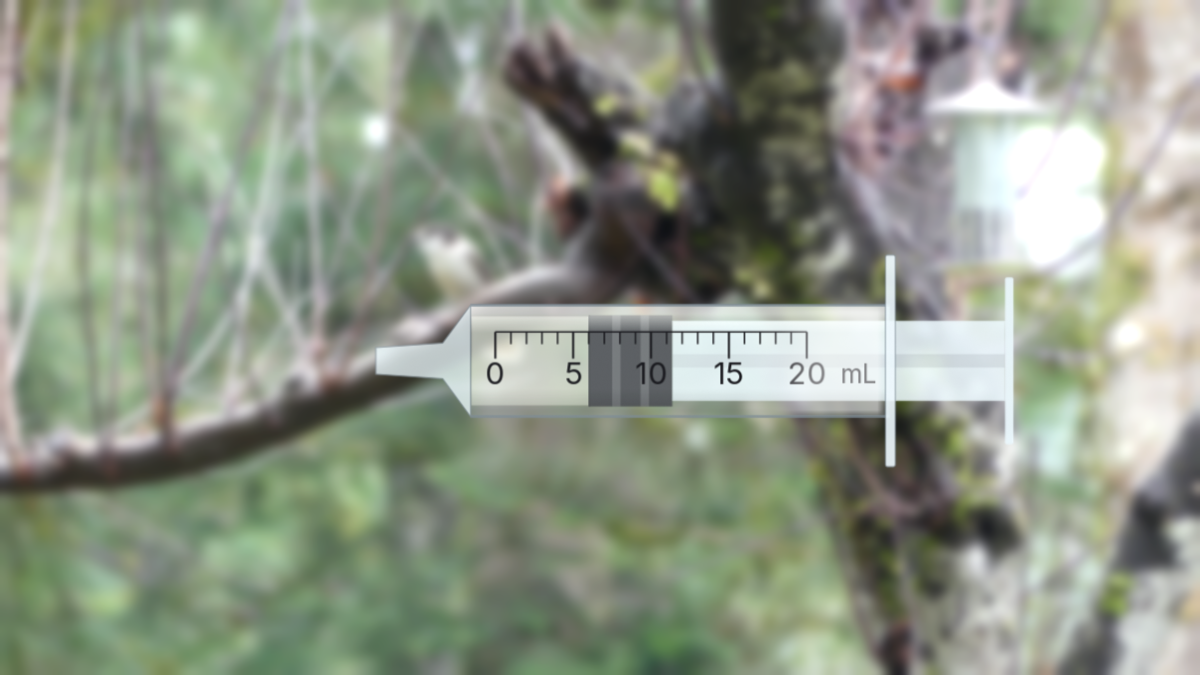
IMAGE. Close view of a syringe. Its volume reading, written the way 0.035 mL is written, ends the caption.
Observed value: 6 mL
